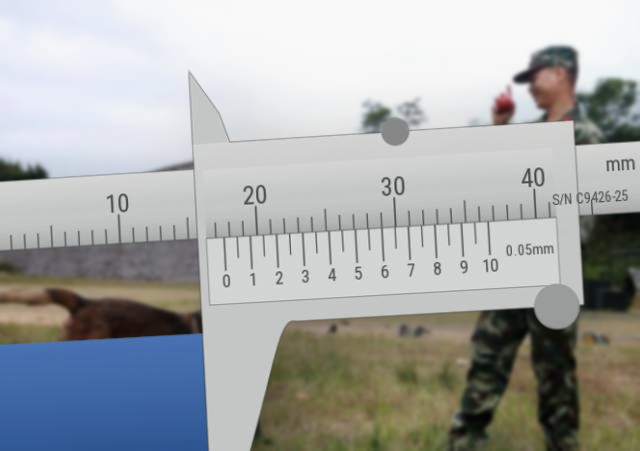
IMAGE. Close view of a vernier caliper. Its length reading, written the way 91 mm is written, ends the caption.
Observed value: 17.6 mm
